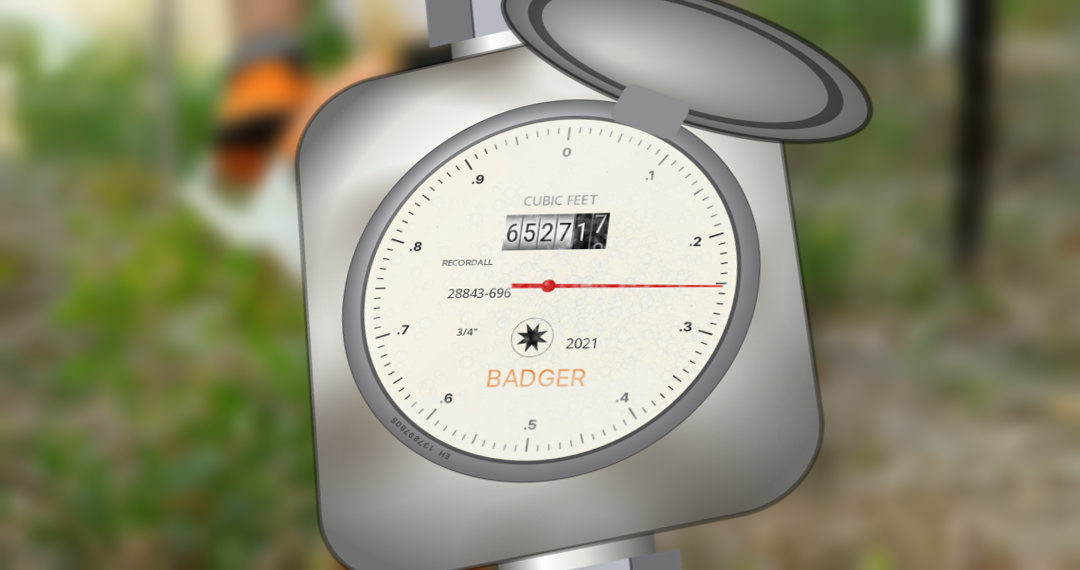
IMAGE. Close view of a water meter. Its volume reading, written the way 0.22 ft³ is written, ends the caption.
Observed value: 652717.25 ft³
